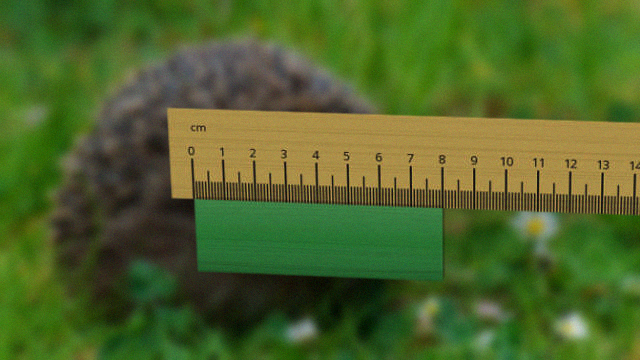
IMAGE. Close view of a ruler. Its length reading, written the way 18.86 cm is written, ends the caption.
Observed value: 8 cm
